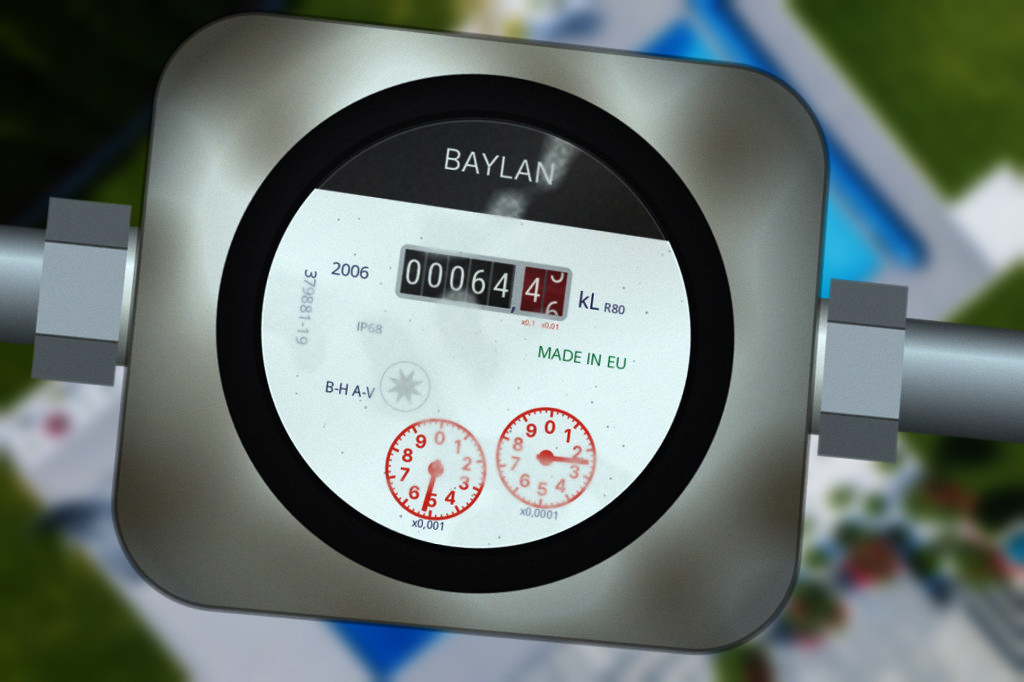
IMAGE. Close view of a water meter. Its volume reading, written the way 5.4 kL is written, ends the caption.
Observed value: 64.4552 kL
